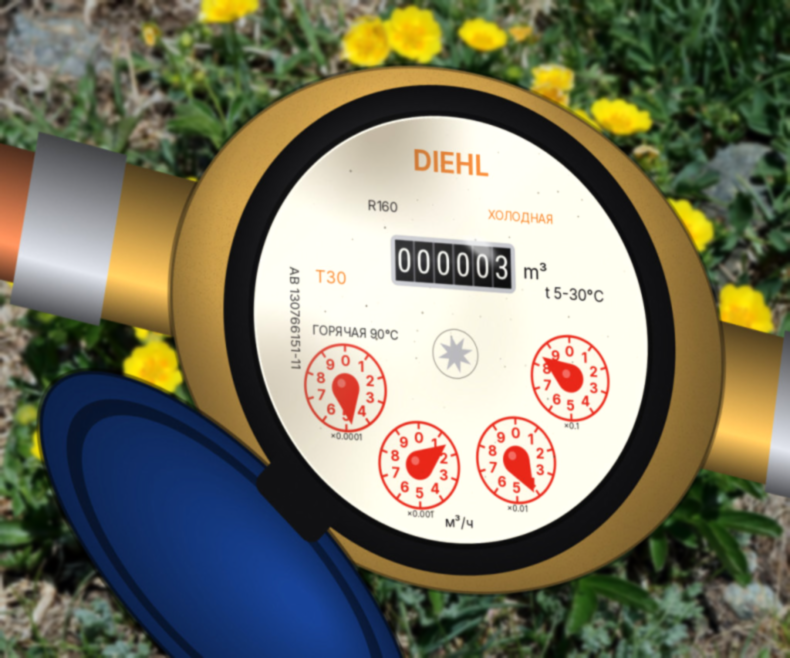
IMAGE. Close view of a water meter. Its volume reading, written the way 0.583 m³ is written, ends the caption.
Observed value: 3.8414 m³
